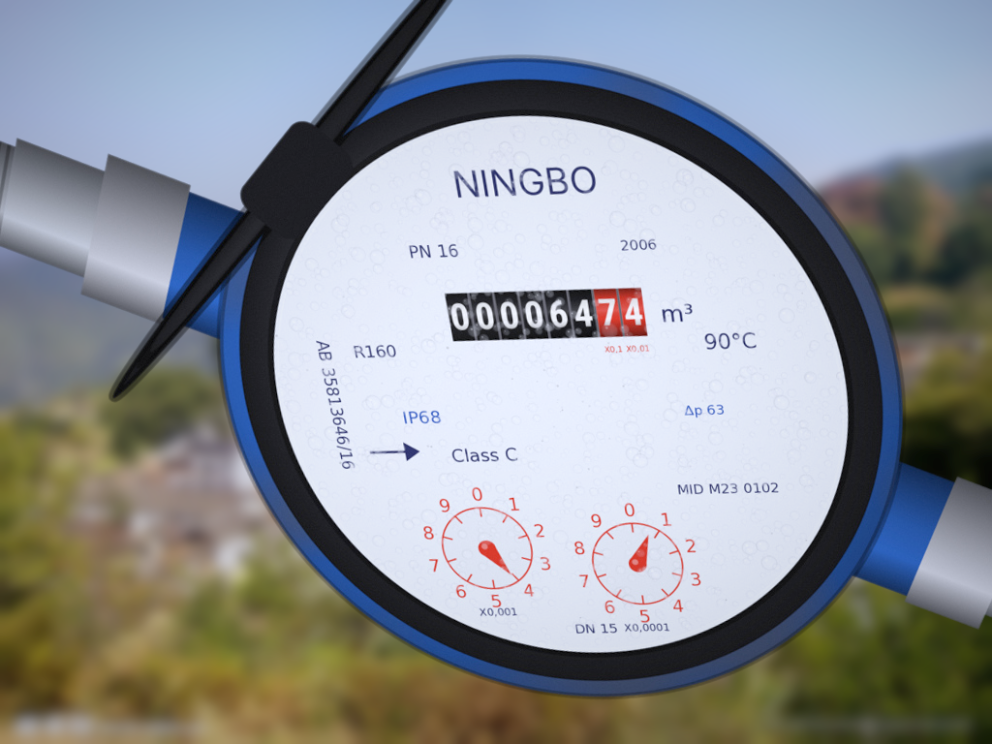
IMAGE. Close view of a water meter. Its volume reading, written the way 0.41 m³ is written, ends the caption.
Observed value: 64.7440 m³
